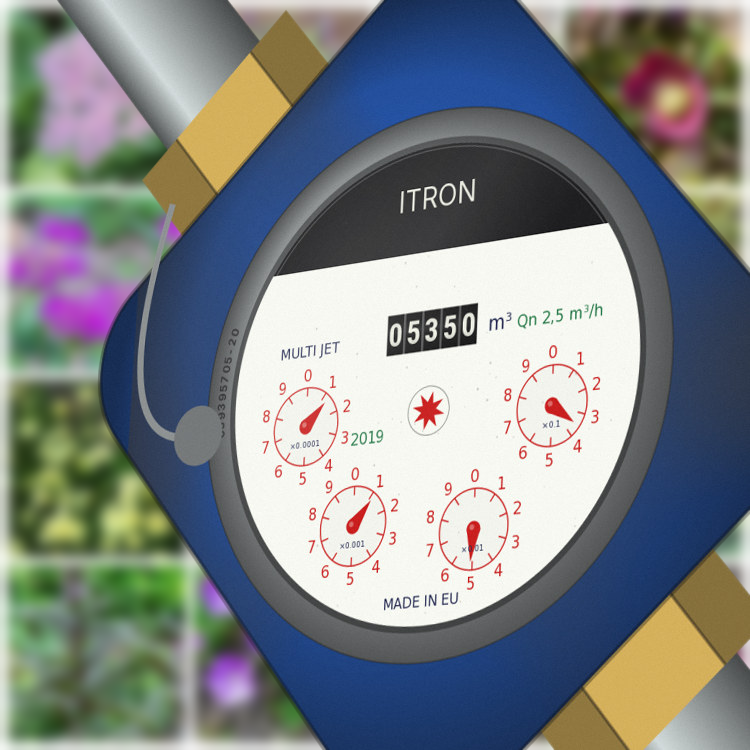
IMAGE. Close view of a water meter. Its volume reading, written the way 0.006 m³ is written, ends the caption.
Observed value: 5350.3511 m³
